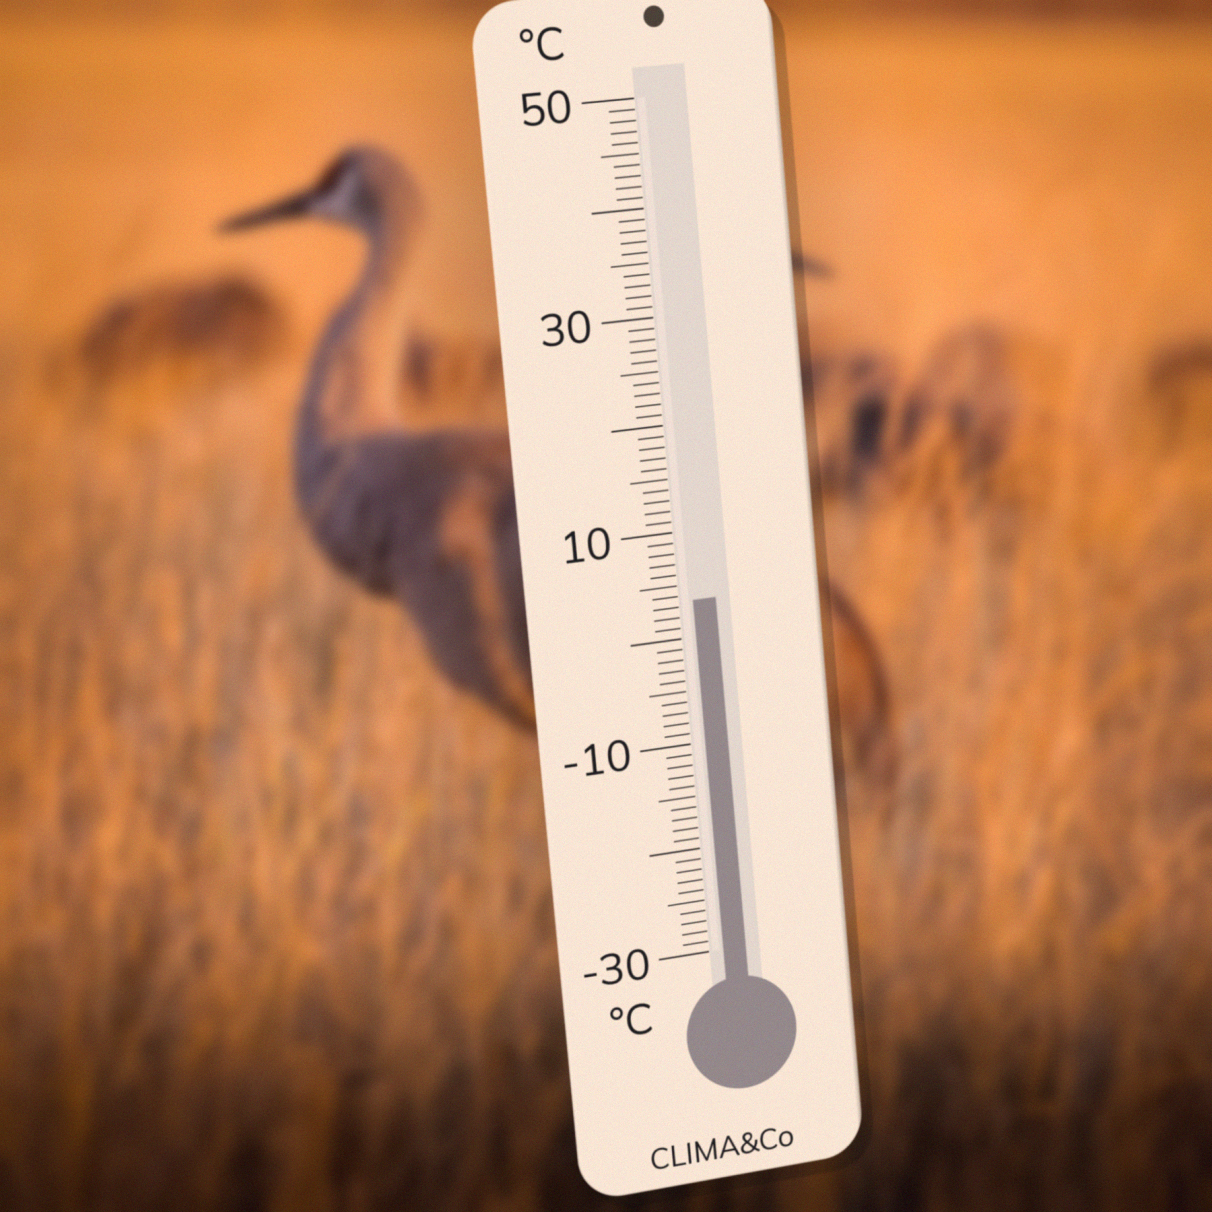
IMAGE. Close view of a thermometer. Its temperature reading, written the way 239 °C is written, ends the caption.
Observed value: 3.5 °C
